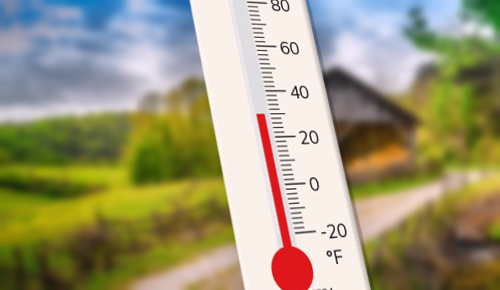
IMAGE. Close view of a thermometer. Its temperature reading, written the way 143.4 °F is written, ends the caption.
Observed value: 30 °F
